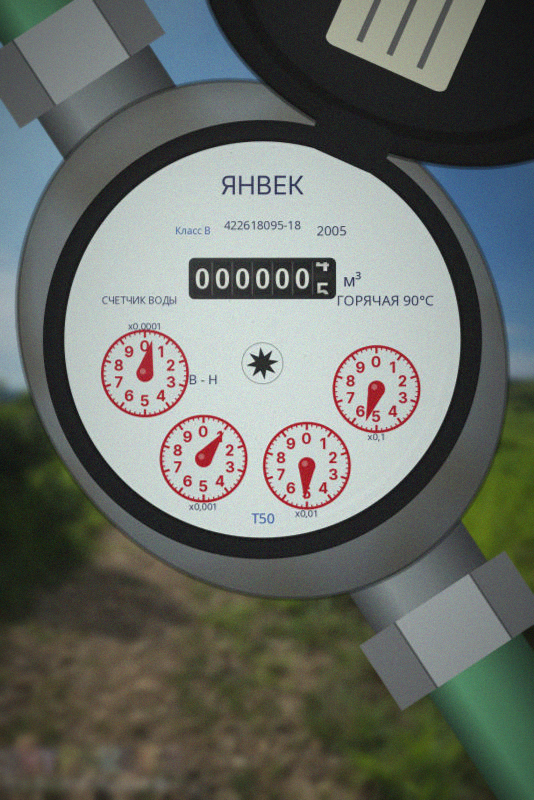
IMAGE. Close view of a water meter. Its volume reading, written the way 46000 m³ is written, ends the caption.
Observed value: 4.5510 m³
